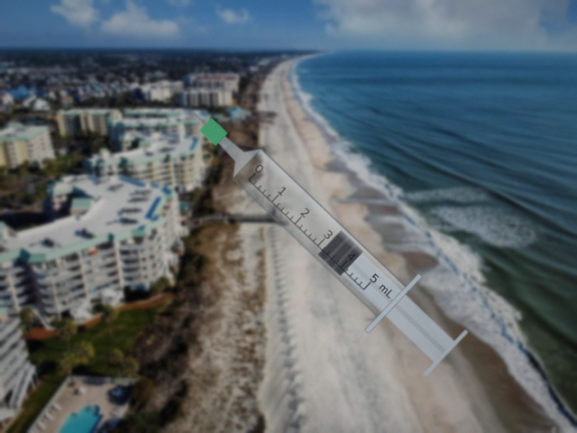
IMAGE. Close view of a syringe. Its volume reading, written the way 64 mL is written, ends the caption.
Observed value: 3.2 mL
